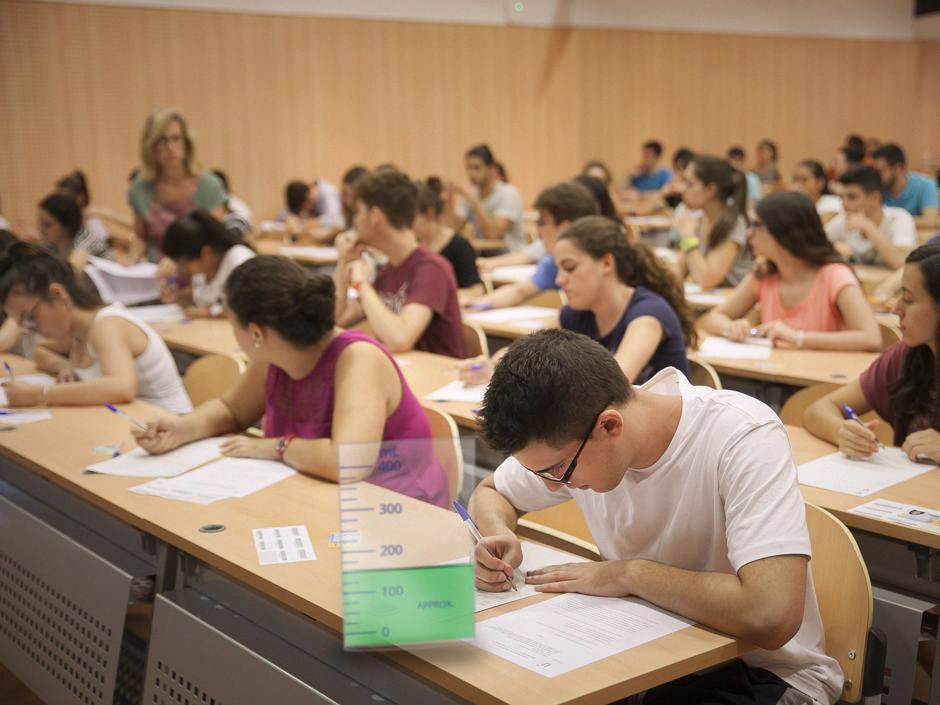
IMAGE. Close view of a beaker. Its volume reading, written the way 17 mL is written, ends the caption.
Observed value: 150 mL
